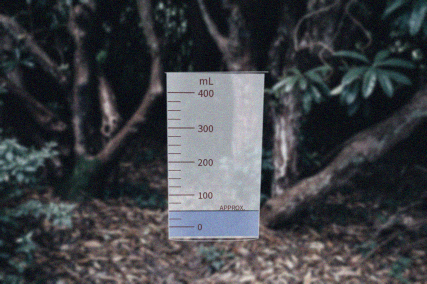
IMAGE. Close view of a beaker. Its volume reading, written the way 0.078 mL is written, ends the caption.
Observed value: 50 mL
